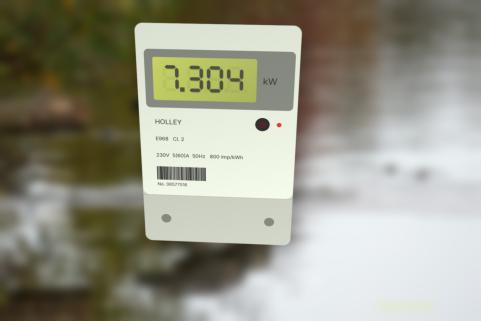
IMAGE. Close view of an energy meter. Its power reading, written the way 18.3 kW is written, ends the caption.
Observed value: 7.304 kW
